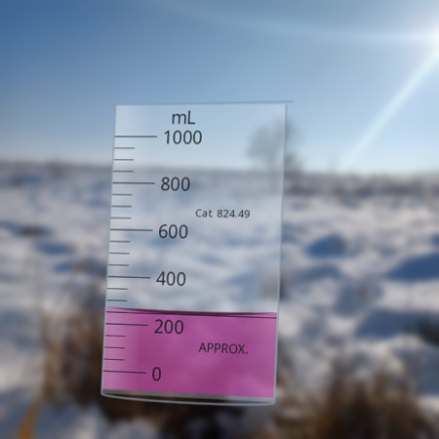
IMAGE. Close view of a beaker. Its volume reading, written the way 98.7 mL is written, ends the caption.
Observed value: 250 mL
